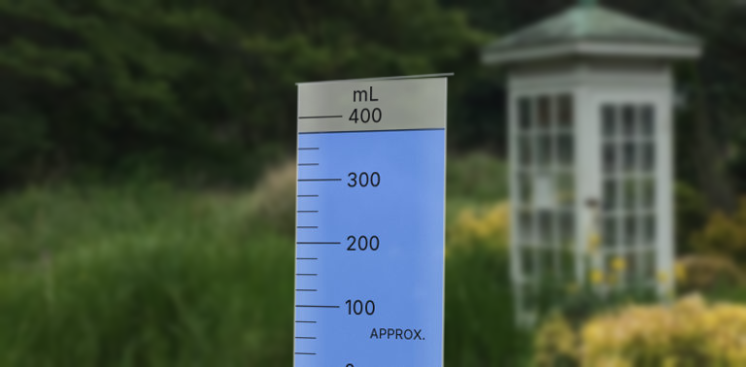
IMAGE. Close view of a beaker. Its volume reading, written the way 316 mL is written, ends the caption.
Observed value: 375 mL
